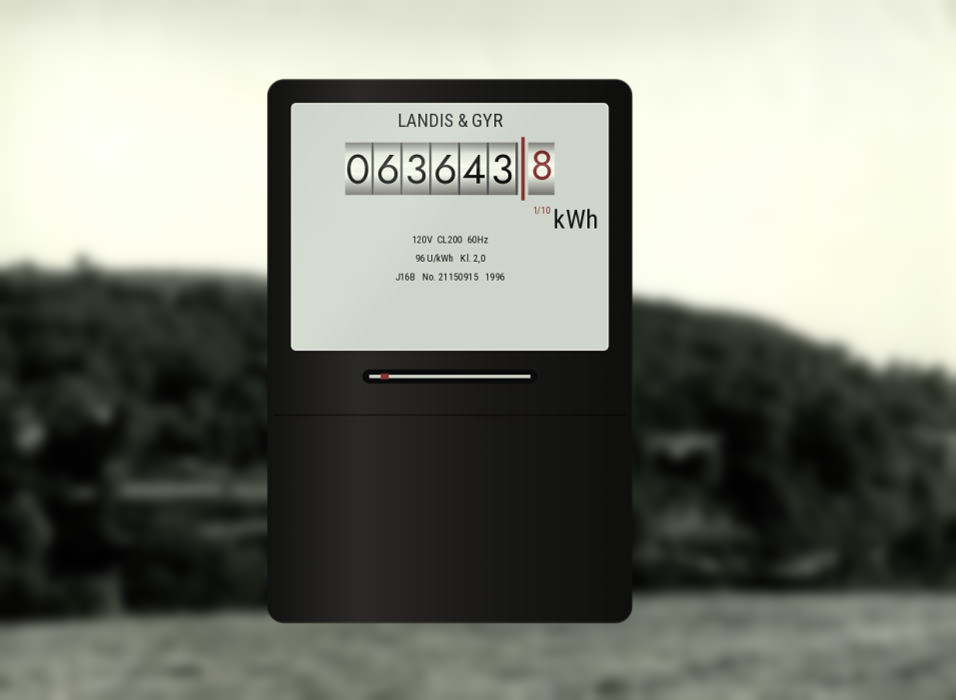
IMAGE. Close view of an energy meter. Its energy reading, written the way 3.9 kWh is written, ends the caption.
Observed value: 63643.8 kWh
